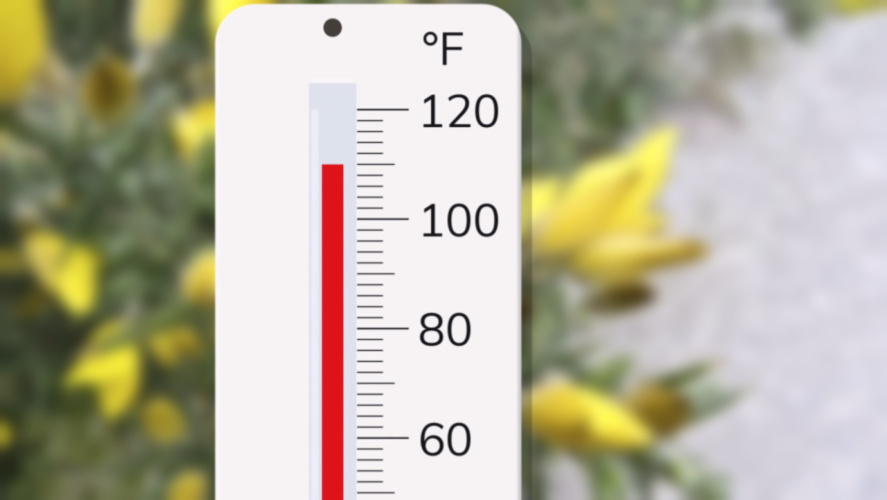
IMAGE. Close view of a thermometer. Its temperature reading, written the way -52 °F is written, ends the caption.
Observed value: 110 °F
